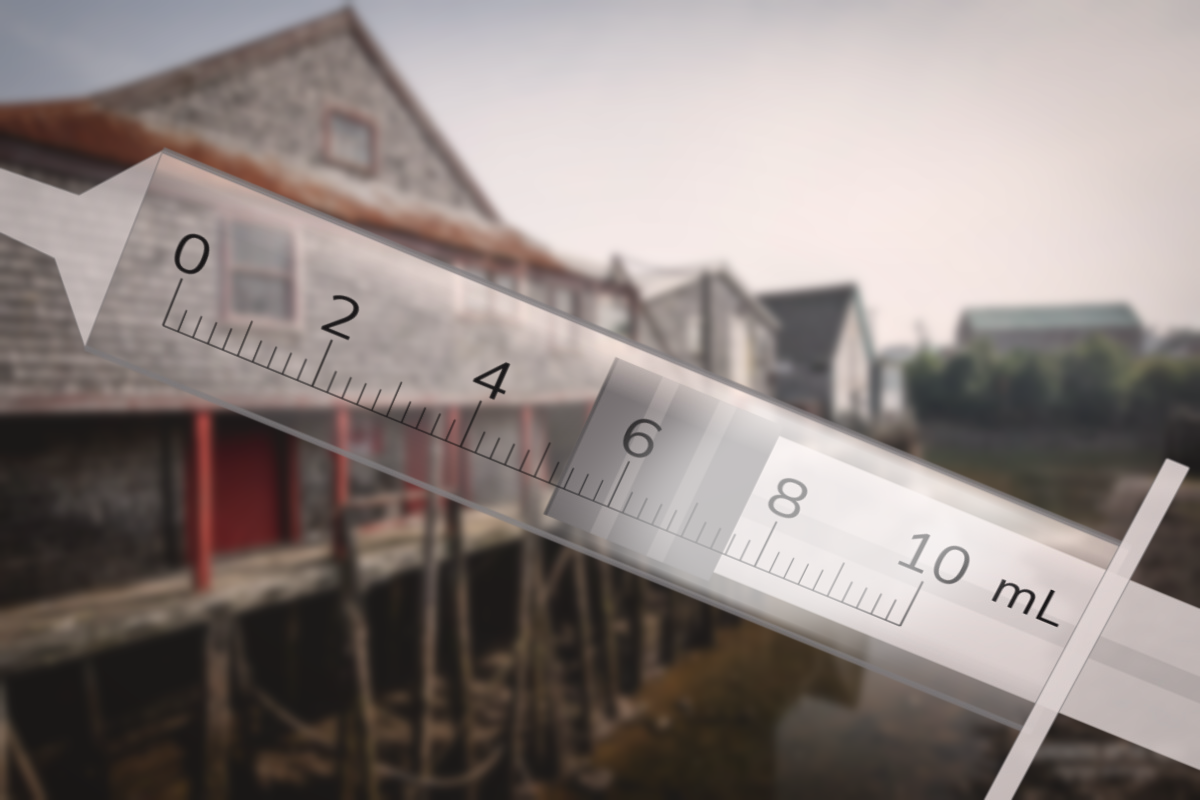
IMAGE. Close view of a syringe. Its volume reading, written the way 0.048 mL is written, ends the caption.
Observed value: 5.3 mL
